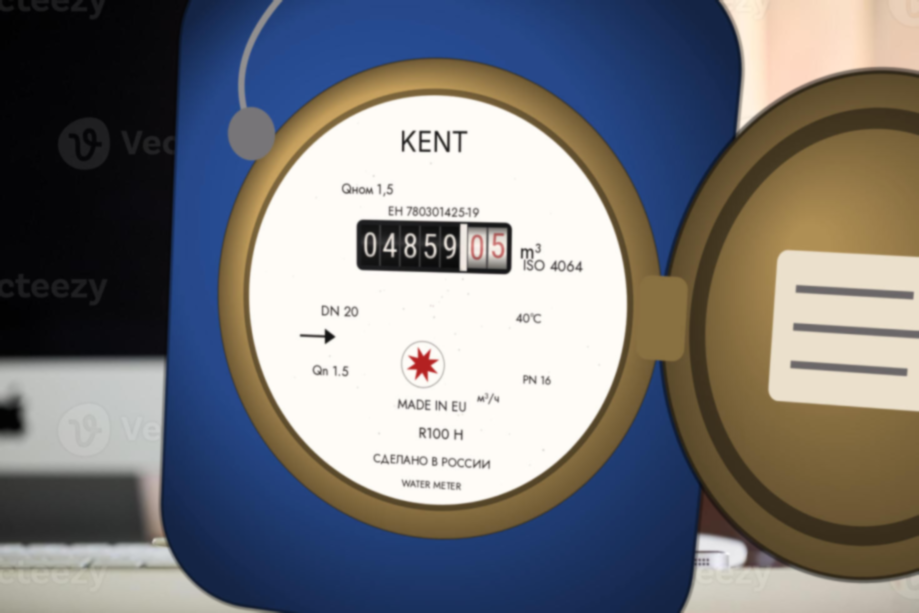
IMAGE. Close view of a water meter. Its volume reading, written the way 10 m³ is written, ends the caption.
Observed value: 4859.05 m³
